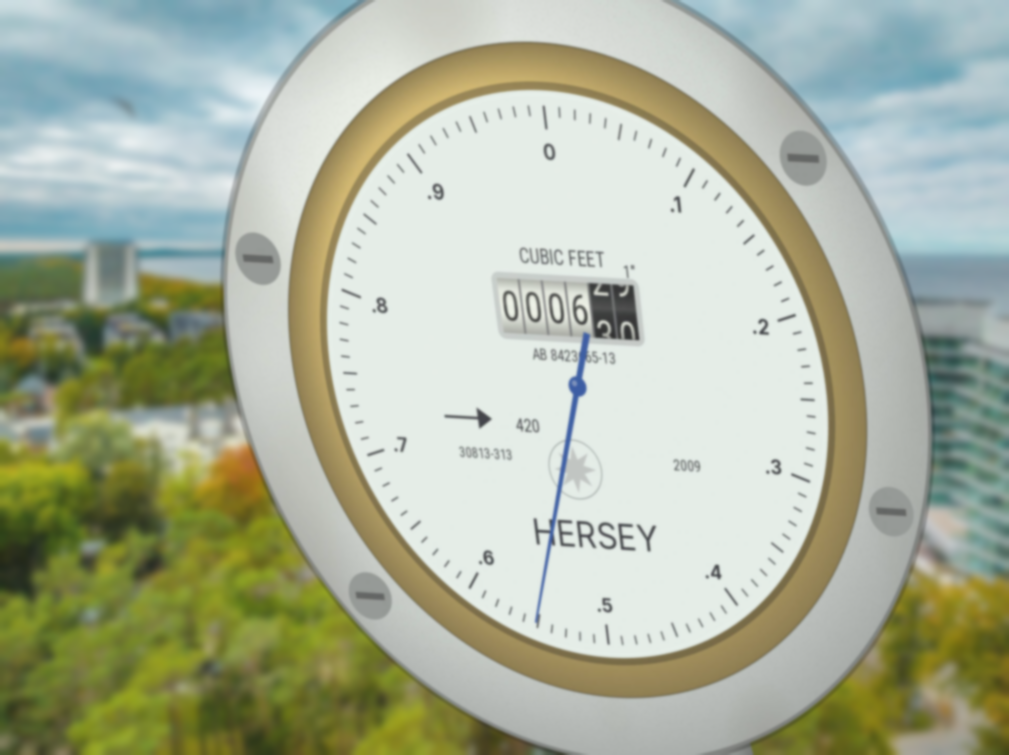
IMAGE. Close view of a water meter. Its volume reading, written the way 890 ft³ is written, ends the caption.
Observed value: 629.55 ft³
